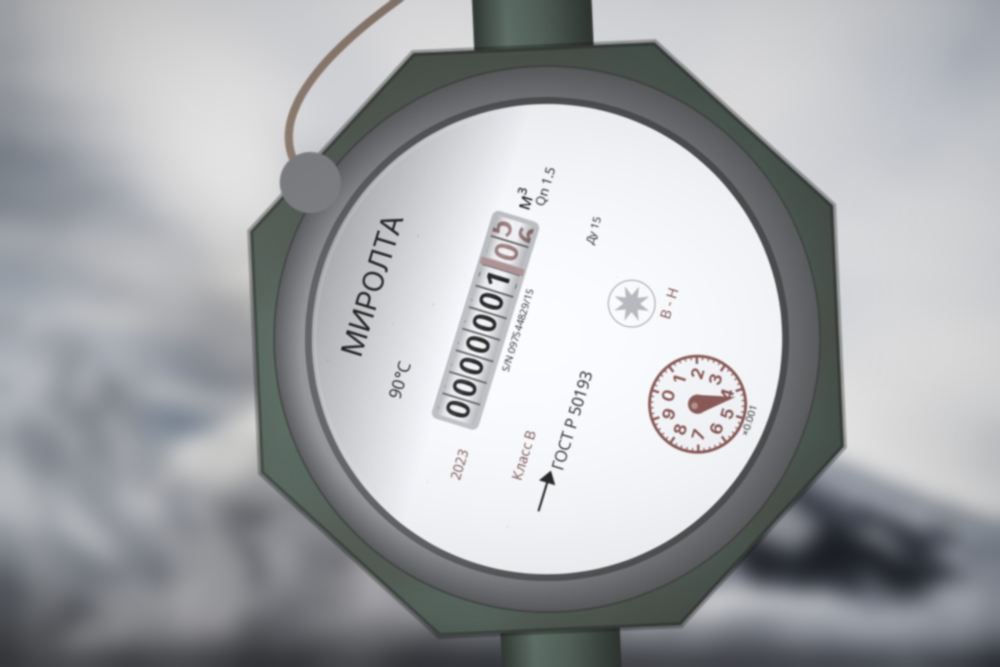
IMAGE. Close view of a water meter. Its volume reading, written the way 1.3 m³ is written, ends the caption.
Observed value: 1.054 m³
